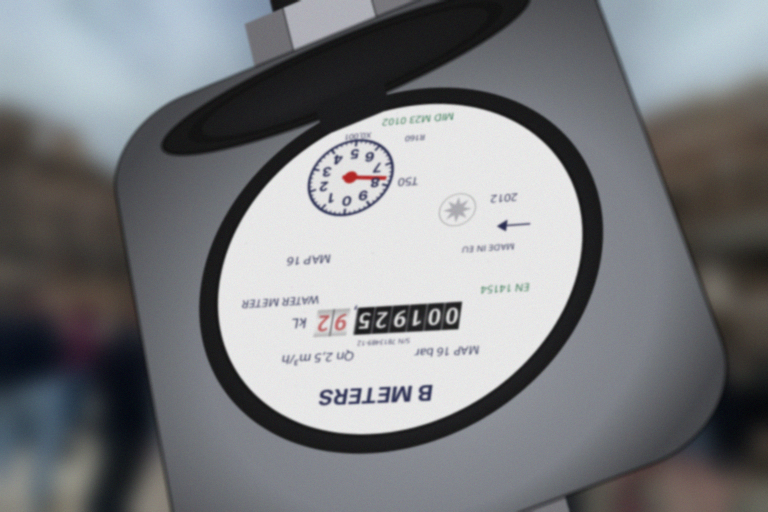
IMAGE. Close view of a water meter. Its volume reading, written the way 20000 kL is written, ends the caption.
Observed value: 1925.927 kL
